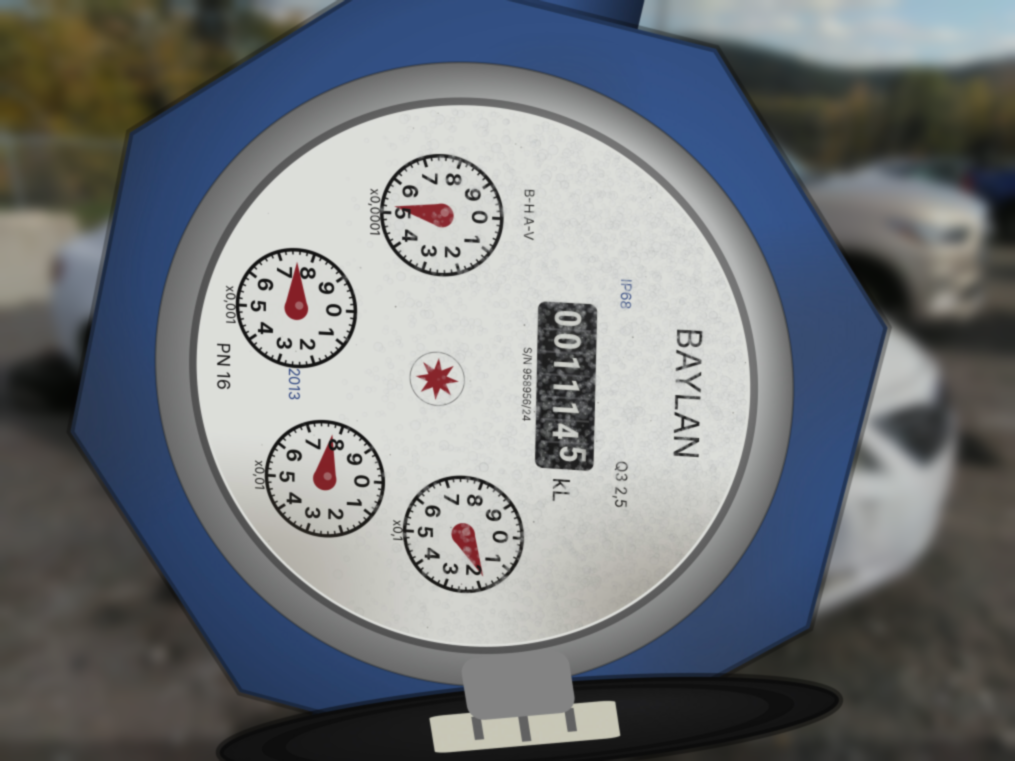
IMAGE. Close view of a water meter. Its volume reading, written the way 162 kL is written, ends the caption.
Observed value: 11145.1775 kL
